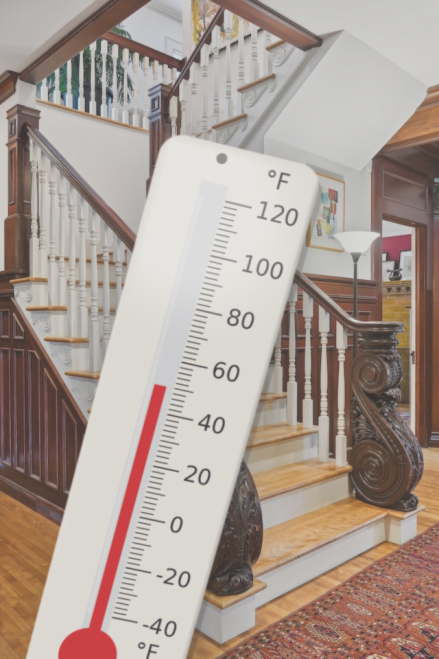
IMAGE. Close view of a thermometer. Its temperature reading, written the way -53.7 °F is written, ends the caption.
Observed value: 50 °F
